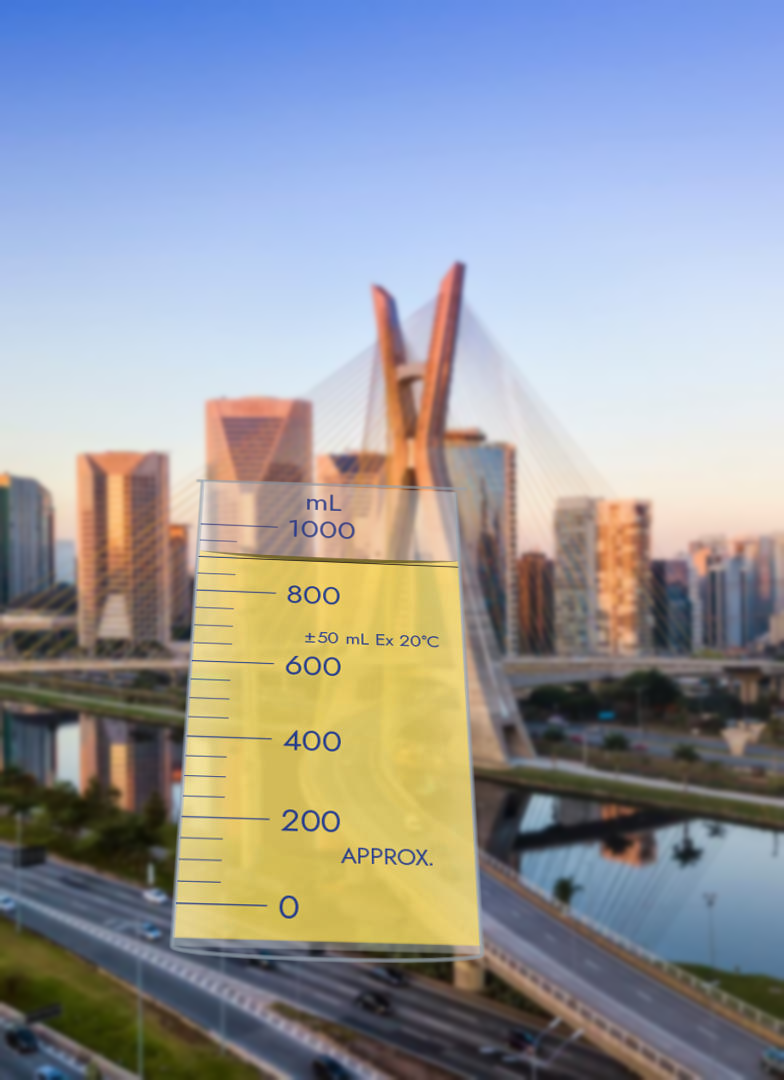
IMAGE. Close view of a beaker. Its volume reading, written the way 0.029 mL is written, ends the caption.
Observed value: 900 mL
